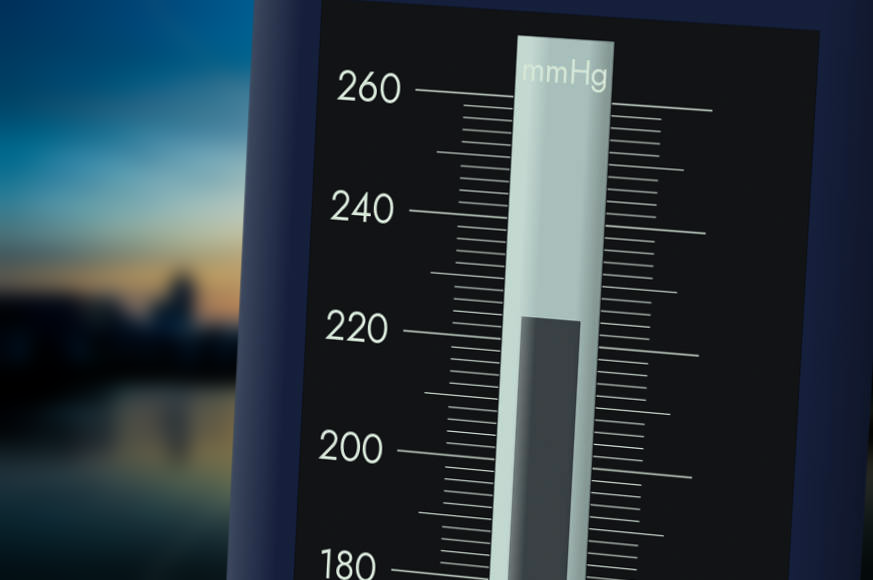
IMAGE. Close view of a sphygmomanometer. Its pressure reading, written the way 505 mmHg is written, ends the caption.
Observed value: 224 mmHg
